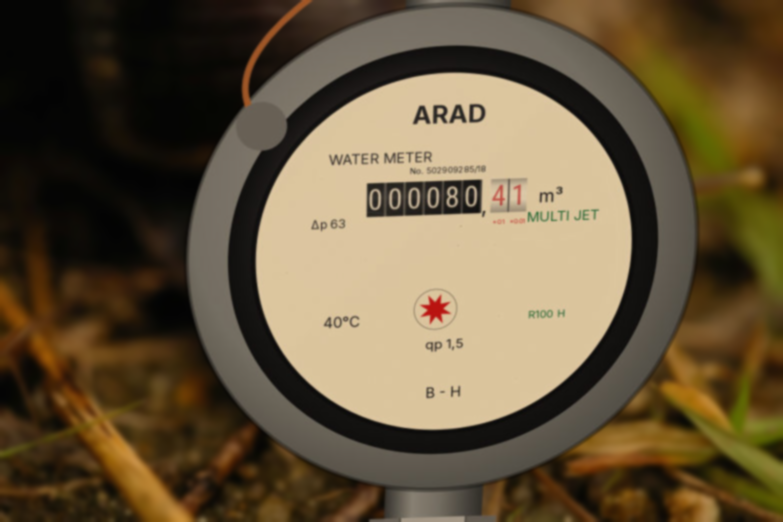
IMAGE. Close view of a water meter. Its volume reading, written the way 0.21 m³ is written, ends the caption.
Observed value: 80.41 m³
